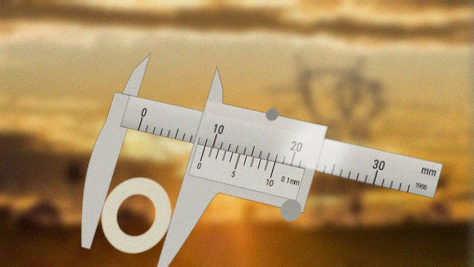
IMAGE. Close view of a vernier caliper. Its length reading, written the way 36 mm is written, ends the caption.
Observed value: 9.0 mm
